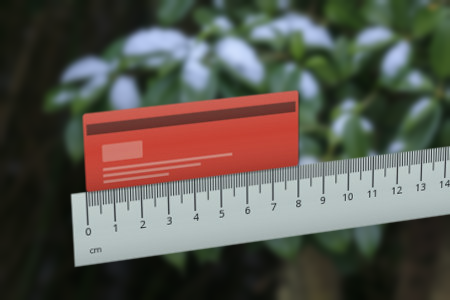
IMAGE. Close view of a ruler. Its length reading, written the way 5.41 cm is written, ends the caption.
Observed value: 8 cm
